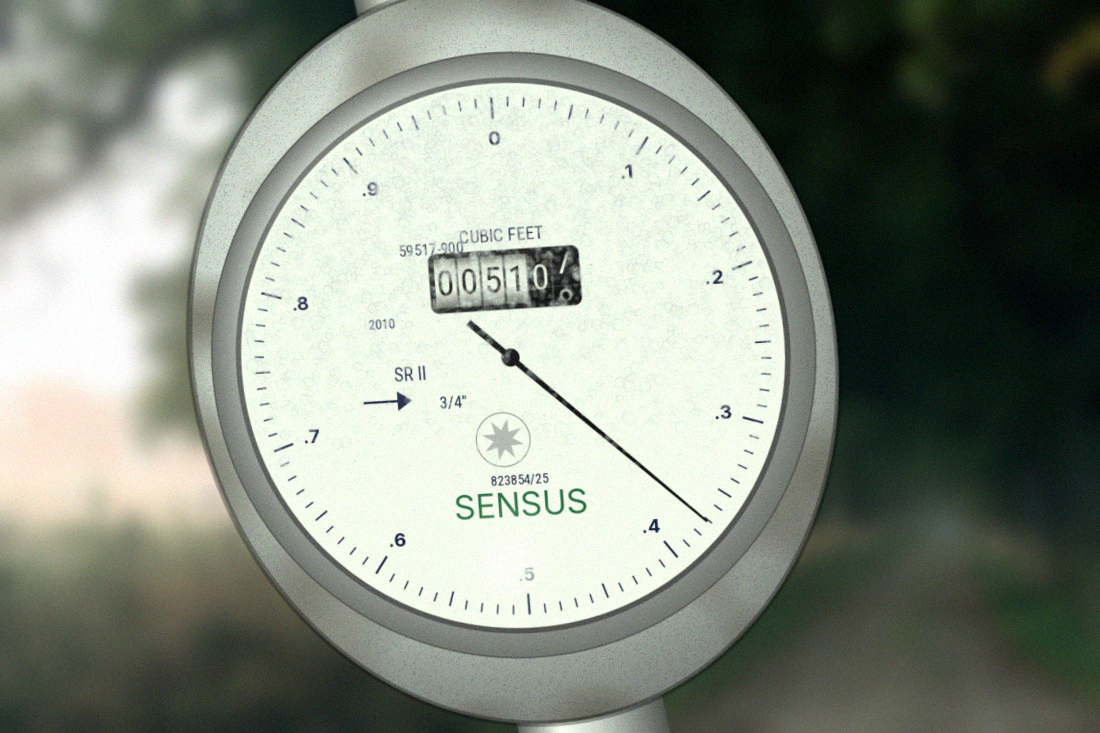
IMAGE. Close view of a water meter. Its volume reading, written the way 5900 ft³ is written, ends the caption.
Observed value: 5107.37 ft³
